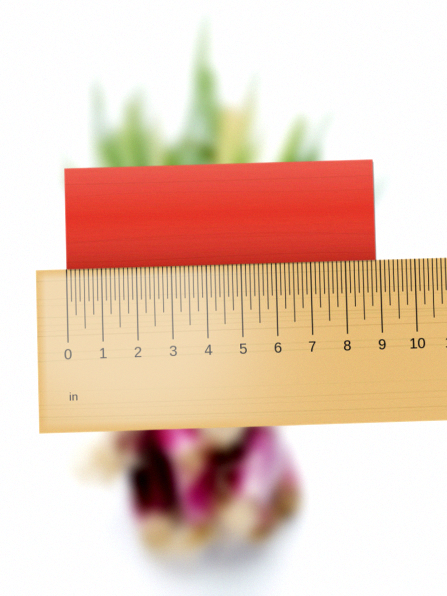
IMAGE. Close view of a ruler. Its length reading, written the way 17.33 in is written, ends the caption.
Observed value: 8.875 in
